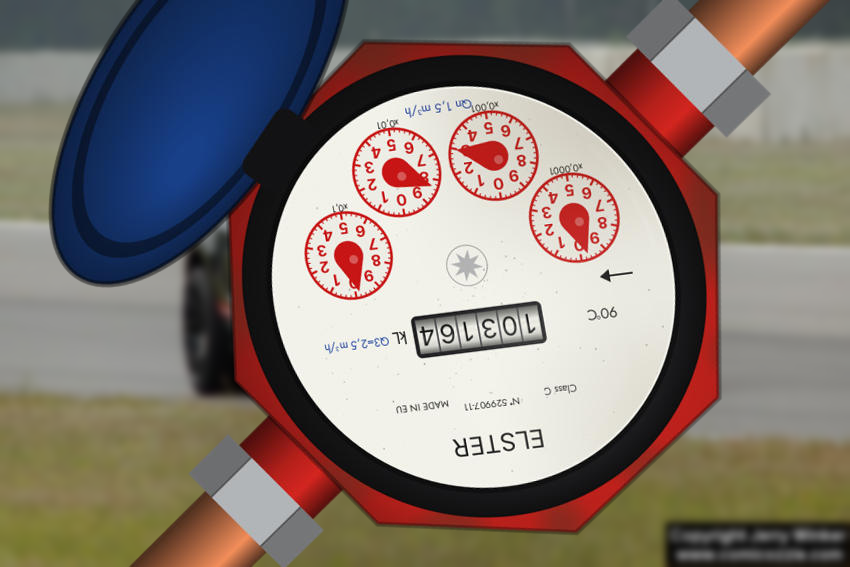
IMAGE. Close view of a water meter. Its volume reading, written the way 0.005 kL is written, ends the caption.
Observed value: 103163.9829 kL
